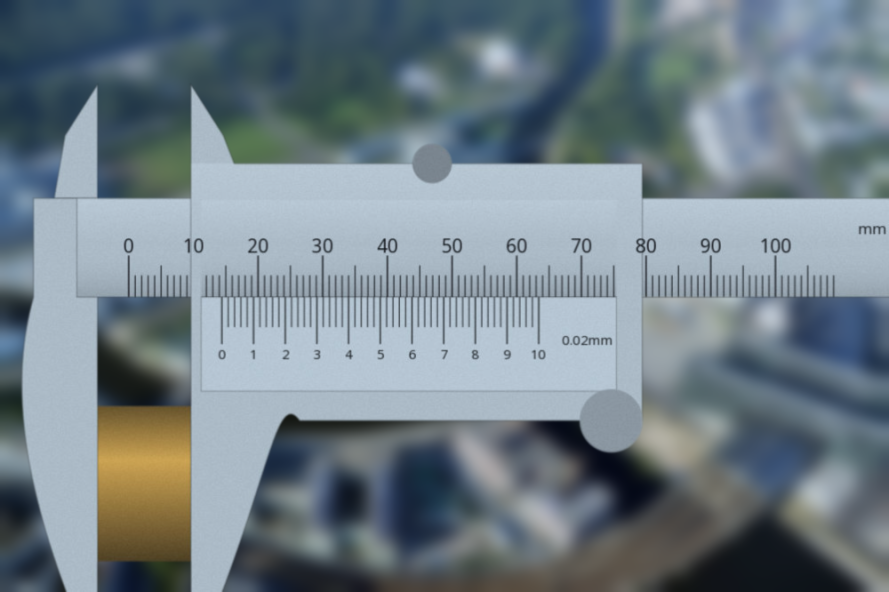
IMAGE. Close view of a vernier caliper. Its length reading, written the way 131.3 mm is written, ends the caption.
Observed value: 14.4 mm
